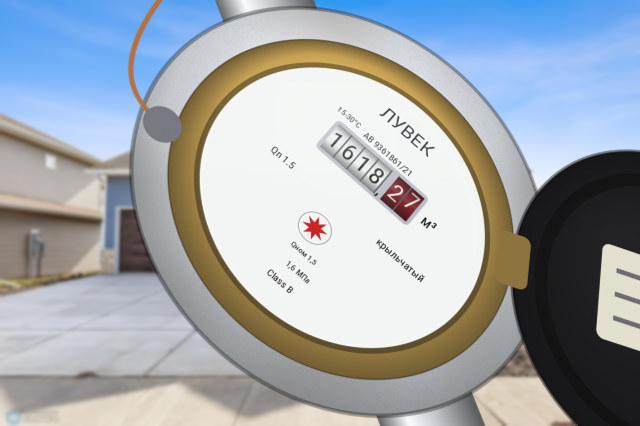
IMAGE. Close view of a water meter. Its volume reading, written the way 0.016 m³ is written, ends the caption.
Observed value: 1618.27 m³
